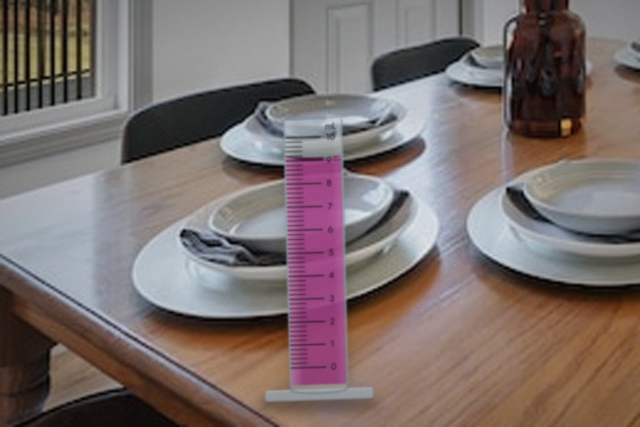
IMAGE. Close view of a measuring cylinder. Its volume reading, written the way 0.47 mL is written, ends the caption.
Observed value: 9 mL
